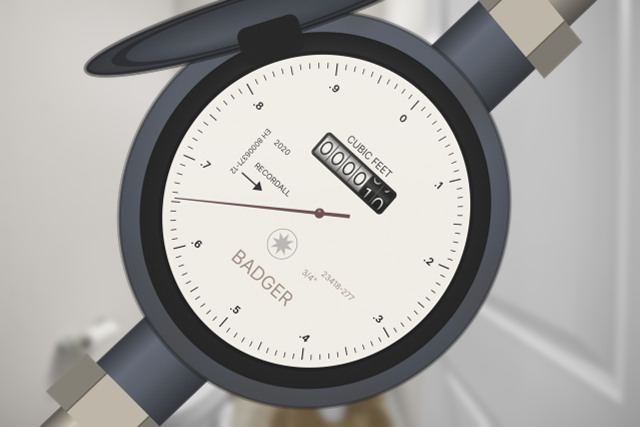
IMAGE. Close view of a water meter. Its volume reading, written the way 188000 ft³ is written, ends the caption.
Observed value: 9.65 ft³
